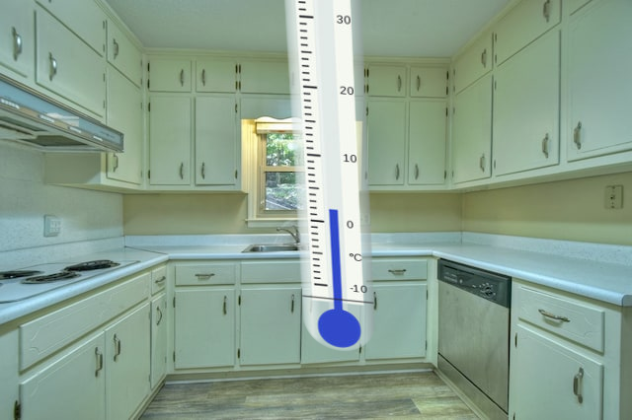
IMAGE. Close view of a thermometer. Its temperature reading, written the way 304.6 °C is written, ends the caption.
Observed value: 2 °C
